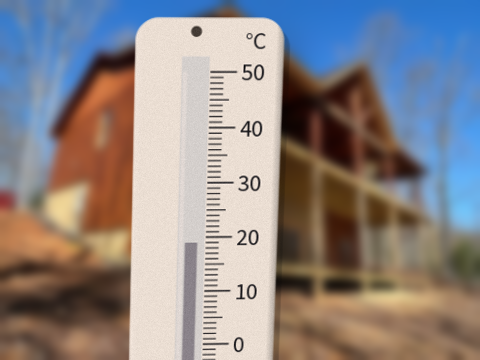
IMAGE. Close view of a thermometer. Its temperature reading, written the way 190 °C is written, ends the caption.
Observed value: 19 °C
